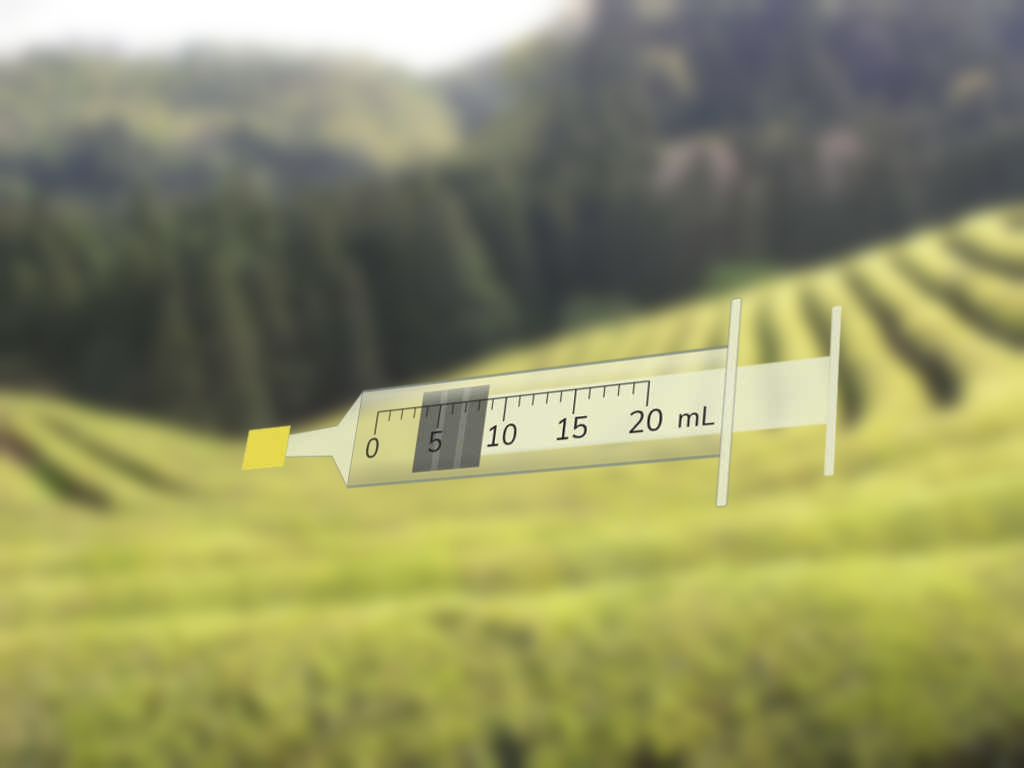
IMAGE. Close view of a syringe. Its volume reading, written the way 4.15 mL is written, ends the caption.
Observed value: 3.5 mL
